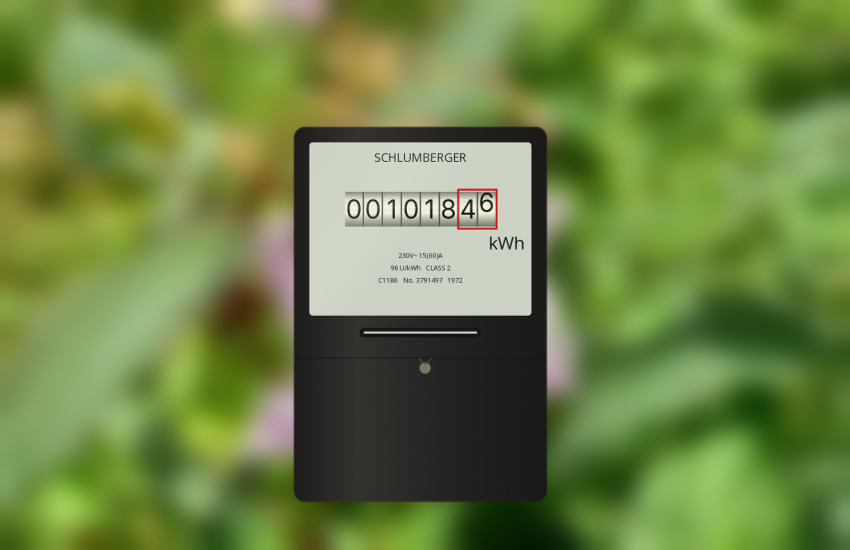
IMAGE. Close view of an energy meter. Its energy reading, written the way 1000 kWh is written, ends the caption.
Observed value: 1018.46 kWh
